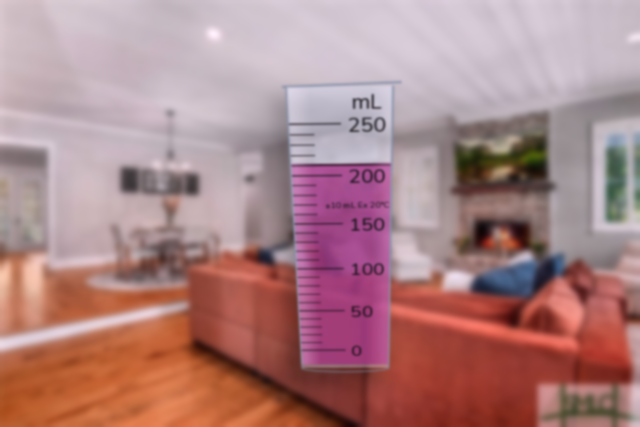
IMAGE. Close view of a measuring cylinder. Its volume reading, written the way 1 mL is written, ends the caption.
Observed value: 210 mL
